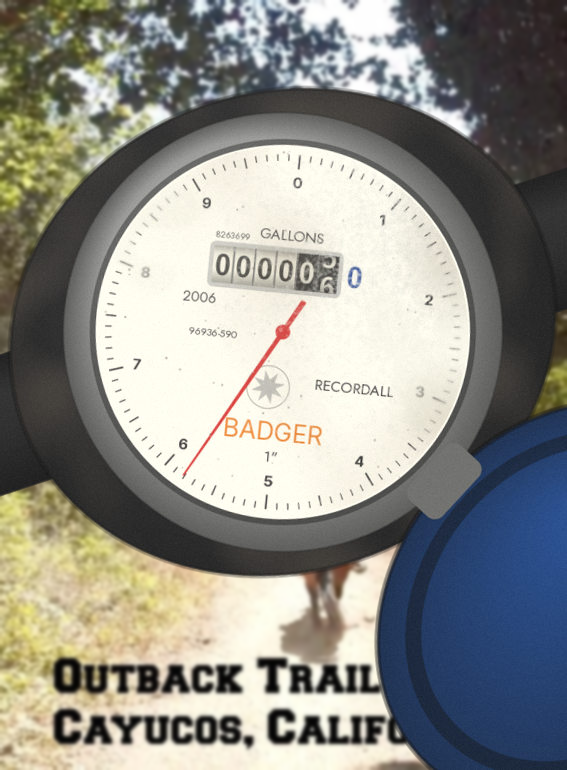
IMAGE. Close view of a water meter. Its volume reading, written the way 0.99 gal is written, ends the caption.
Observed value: 55.8 gal
